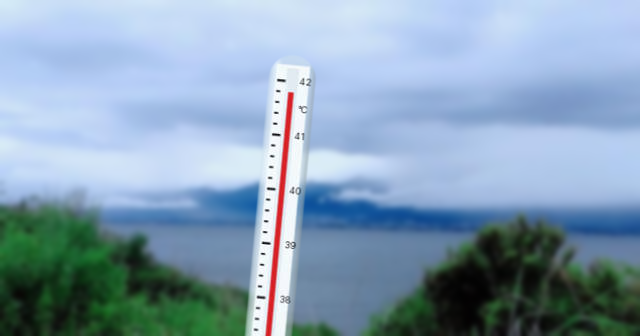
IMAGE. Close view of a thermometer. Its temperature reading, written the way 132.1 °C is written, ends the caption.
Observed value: 41.8 °C
